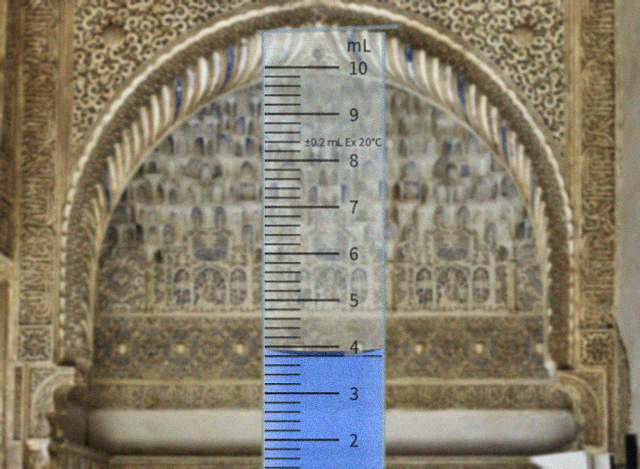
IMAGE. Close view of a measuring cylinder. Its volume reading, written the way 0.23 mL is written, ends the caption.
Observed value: 3.8 mL
